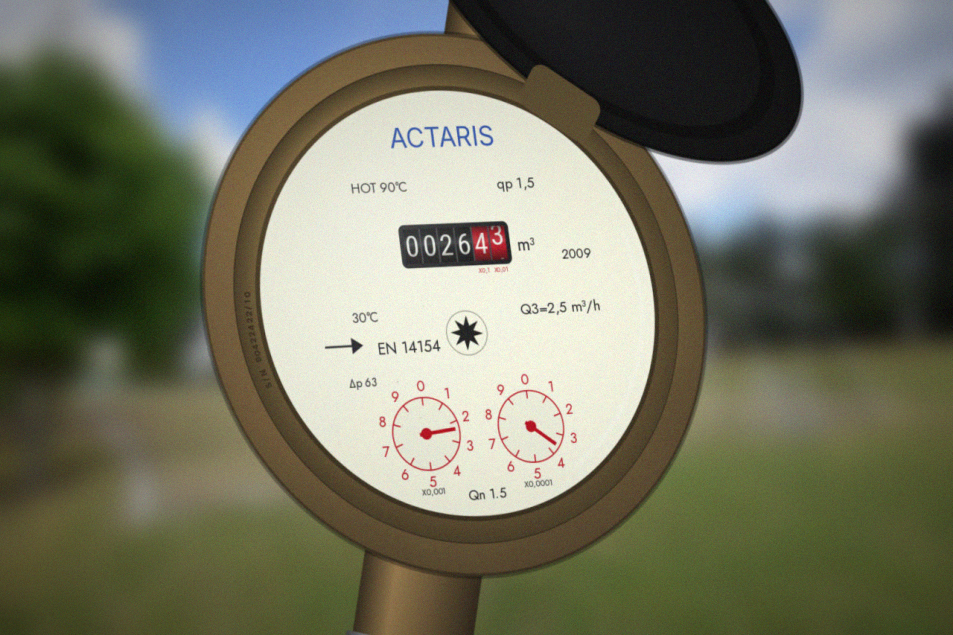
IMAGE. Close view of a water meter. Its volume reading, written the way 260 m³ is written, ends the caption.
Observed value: 26.4323 m³
